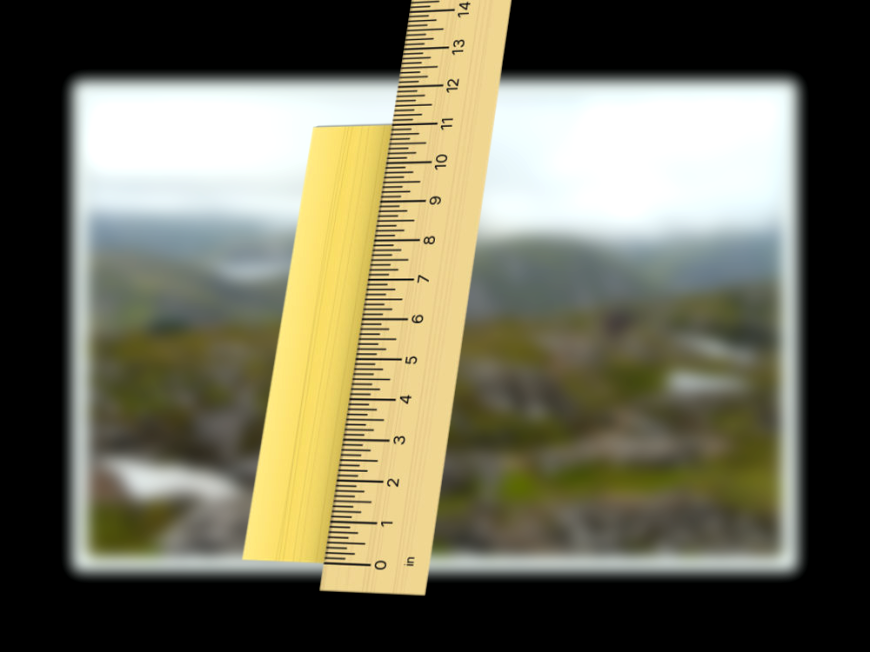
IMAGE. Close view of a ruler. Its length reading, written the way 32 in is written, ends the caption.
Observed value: 11 in
